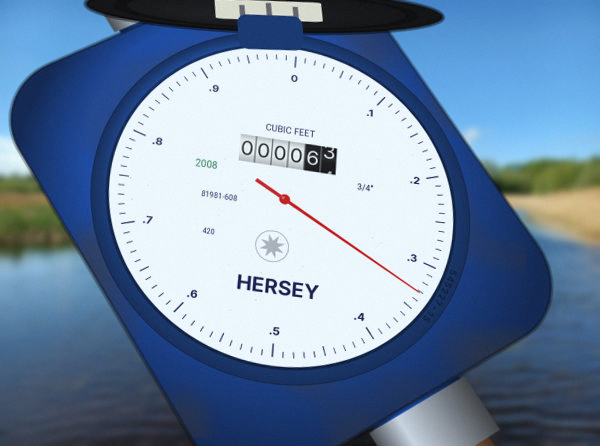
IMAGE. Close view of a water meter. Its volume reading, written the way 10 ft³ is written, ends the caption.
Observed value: 63.33 ft³
